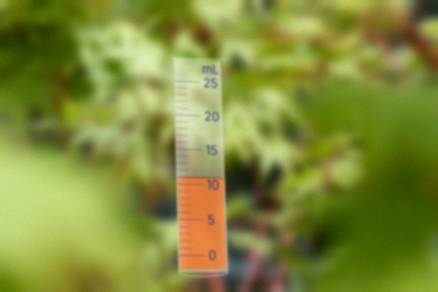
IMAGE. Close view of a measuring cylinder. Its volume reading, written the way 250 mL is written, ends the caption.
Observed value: 11 mL
